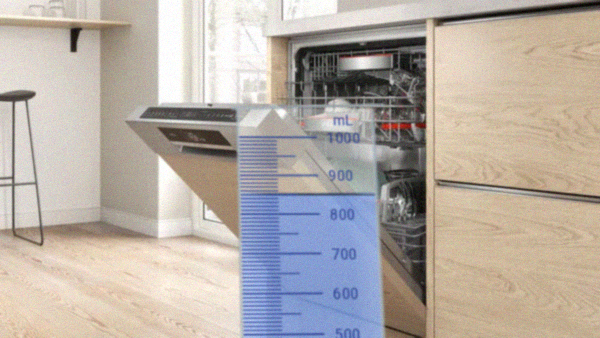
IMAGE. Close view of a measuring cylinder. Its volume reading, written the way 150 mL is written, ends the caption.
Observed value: 850 mL
